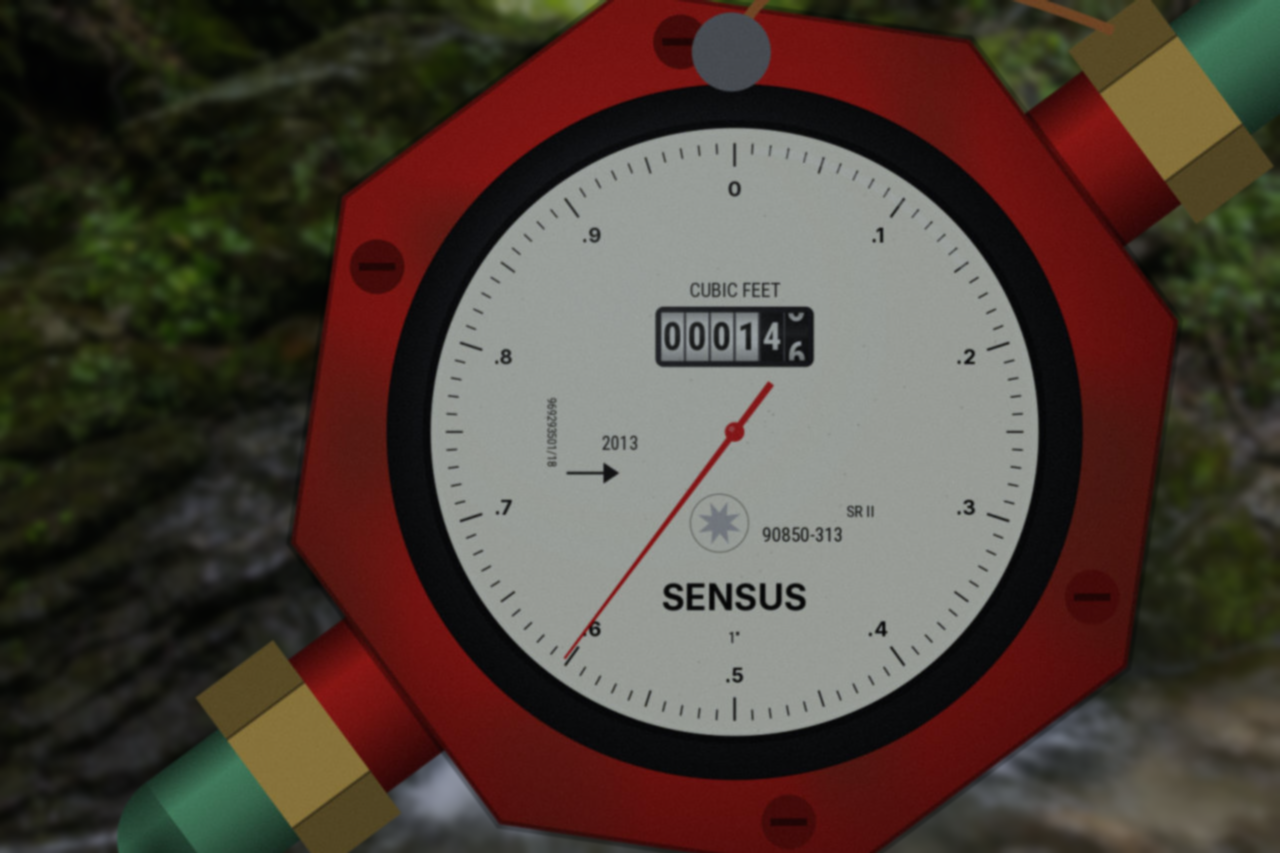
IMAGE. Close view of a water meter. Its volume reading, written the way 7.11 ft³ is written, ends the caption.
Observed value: 145.60 ft³
